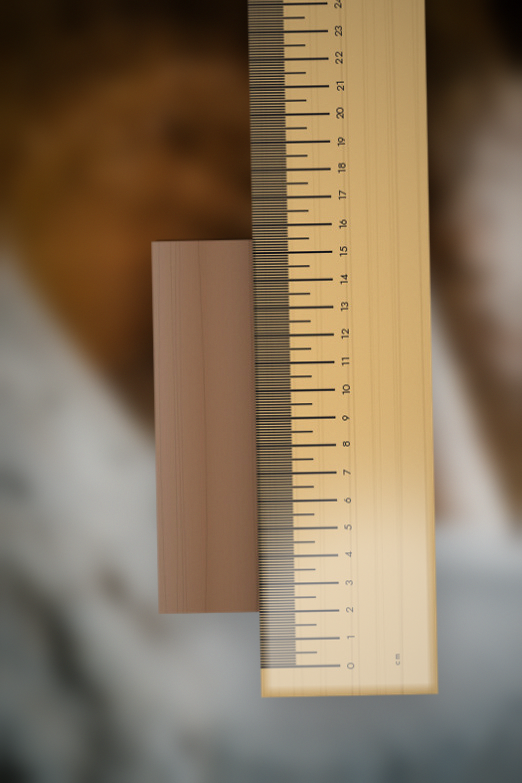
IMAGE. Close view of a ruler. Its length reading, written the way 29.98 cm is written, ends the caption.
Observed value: 13.5 cm
